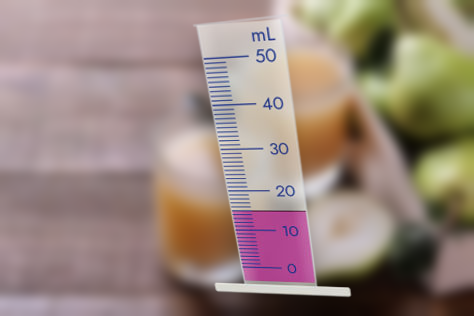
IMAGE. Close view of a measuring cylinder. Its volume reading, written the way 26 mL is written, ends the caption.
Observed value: 15 mL
